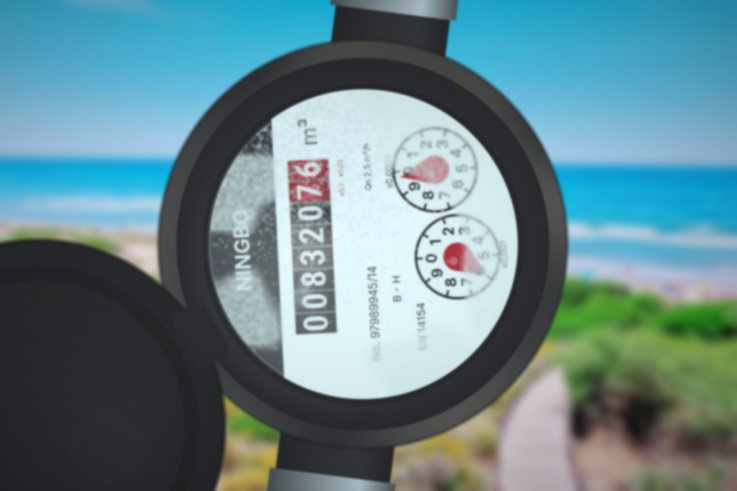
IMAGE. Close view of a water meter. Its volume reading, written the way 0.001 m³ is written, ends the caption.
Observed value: 8320.7659 m³
